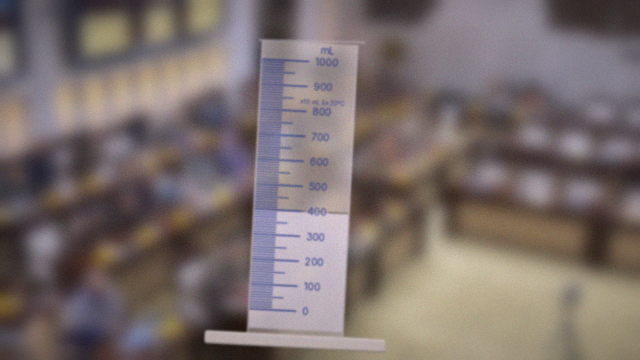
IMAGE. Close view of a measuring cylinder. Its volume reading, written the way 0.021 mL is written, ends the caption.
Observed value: 400 mL
